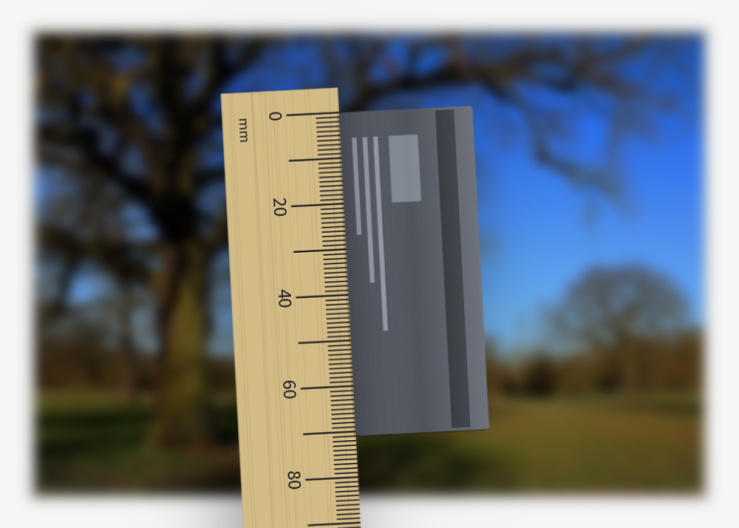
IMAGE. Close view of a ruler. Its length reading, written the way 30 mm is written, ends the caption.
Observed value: 71 mm
